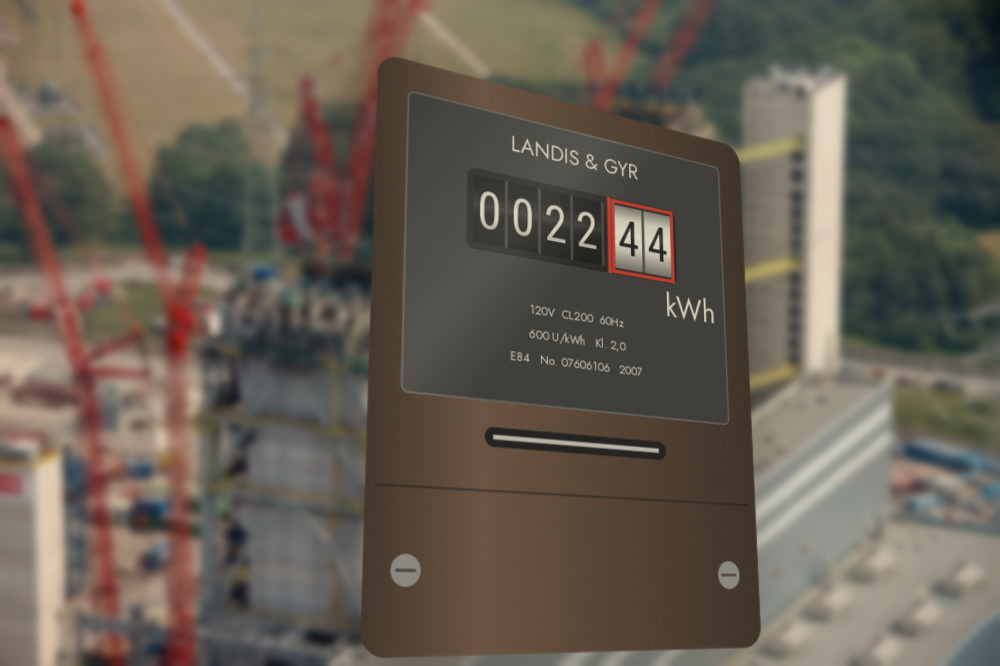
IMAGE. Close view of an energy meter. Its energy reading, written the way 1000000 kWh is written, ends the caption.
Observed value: 22.44 kWh
